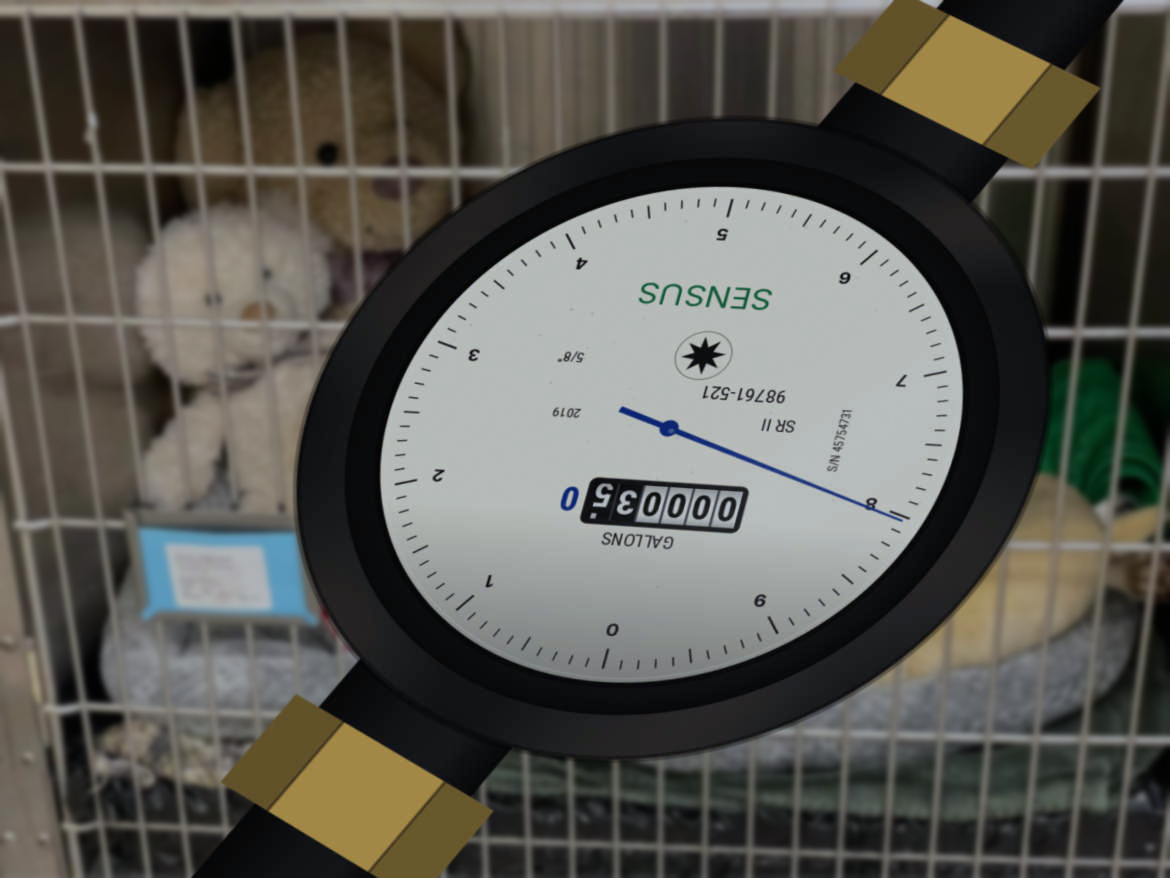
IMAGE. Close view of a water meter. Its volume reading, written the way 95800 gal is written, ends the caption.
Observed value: 348.0 gal
